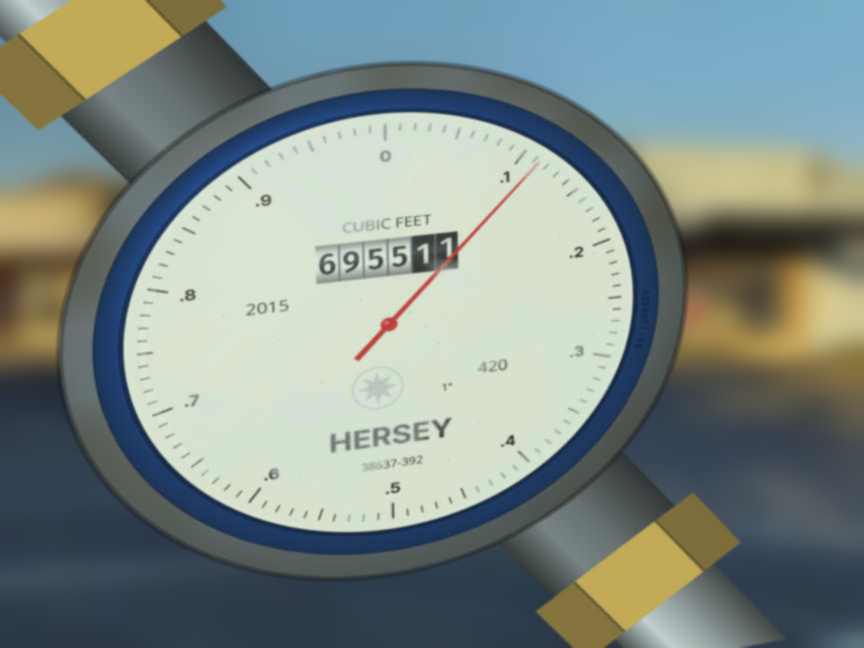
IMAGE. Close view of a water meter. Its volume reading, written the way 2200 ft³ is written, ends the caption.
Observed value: 695511.11 ft³
